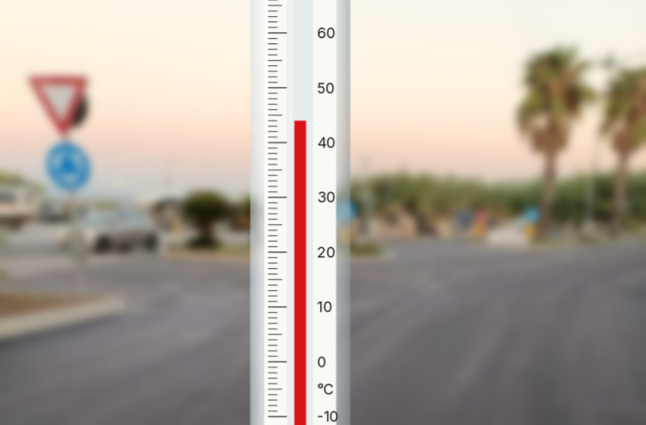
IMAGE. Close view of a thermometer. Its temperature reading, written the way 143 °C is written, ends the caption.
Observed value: 44 °C
